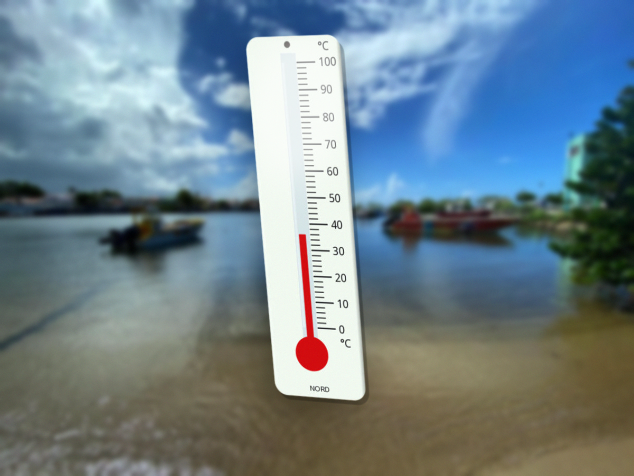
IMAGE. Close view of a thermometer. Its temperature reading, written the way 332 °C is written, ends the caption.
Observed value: 36 °C
